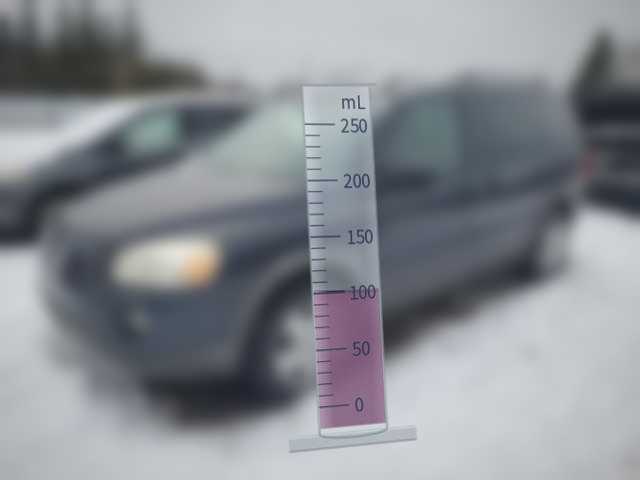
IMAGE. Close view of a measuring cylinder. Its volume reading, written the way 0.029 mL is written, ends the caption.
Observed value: 100 mL
